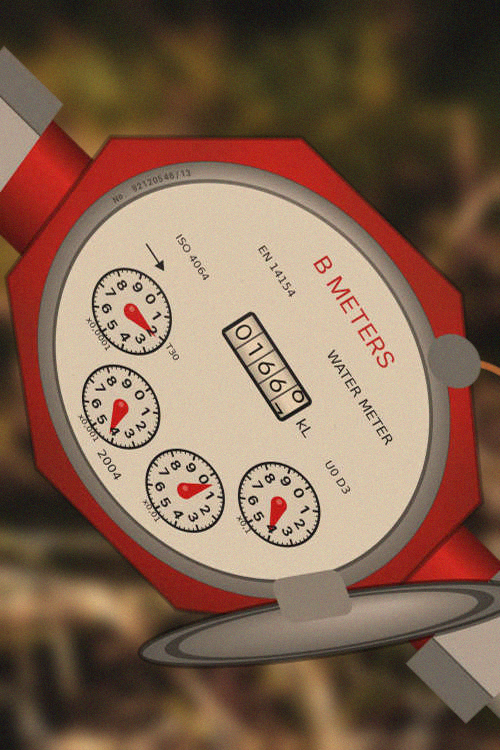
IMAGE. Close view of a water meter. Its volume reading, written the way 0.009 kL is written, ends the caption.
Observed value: 1666.4042 kL
